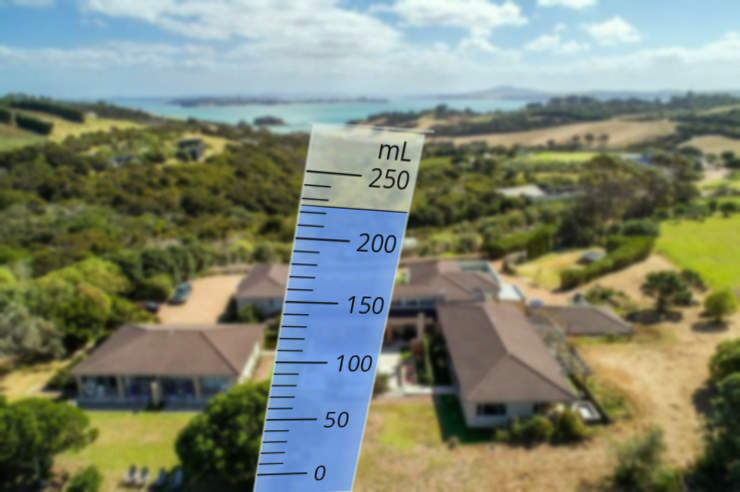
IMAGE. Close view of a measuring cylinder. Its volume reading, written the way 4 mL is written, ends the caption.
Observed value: 225 mL
